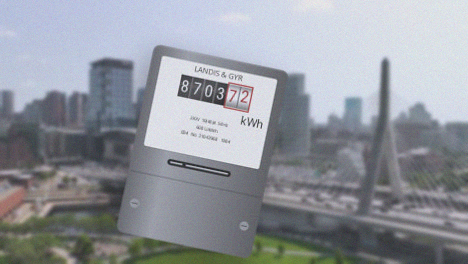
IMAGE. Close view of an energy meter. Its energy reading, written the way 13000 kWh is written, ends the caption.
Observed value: 8703.72 kWh
